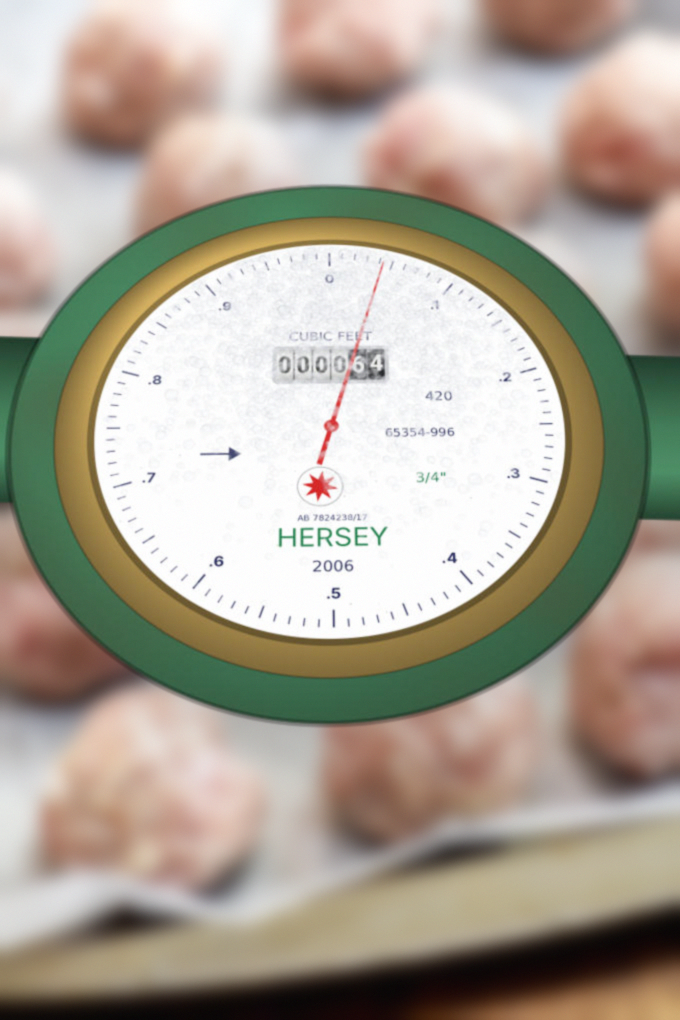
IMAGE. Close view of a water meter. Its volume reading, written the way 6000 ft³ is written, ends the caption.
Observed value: 64.04 ft³
